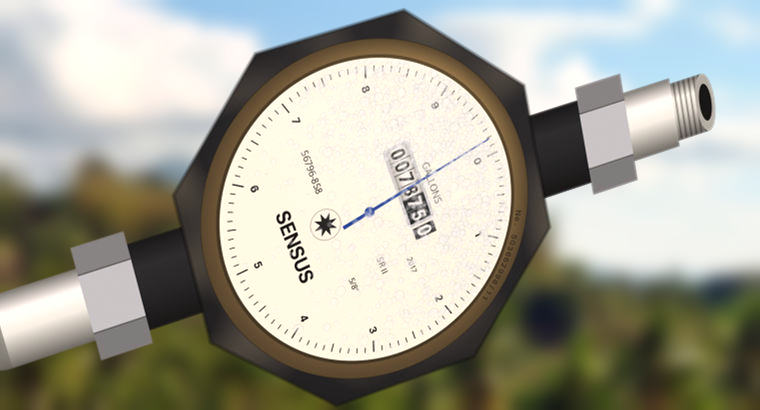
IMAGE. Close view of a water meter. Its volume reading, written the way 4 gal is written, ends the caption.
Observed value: 78749.8 gal
